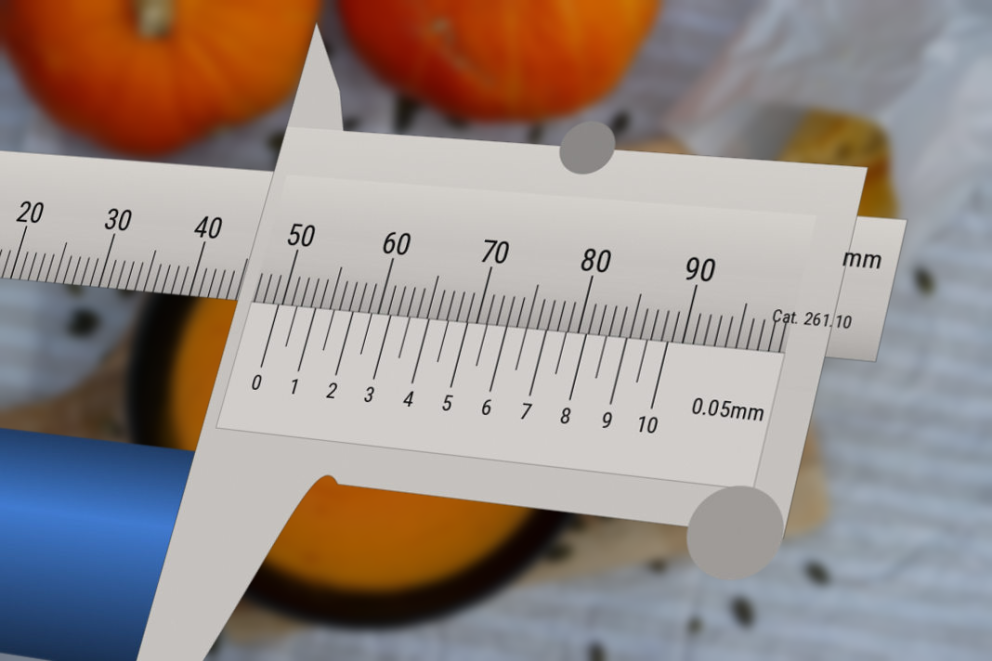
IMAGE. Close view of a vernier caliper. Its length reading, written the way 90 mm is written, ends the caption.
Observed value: 49.6 mm
